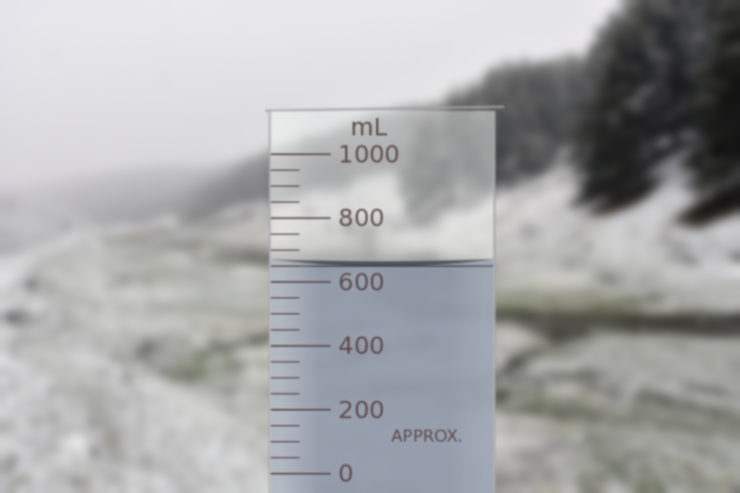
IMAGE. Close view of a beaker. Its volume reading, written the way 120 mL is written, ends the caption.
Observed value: 650 mL
